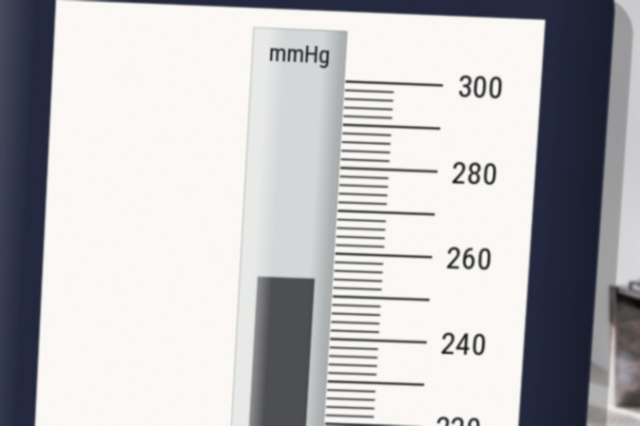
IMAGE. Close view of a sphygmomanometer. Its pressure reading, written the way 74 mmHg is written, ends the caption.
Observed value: 254 mmHg
